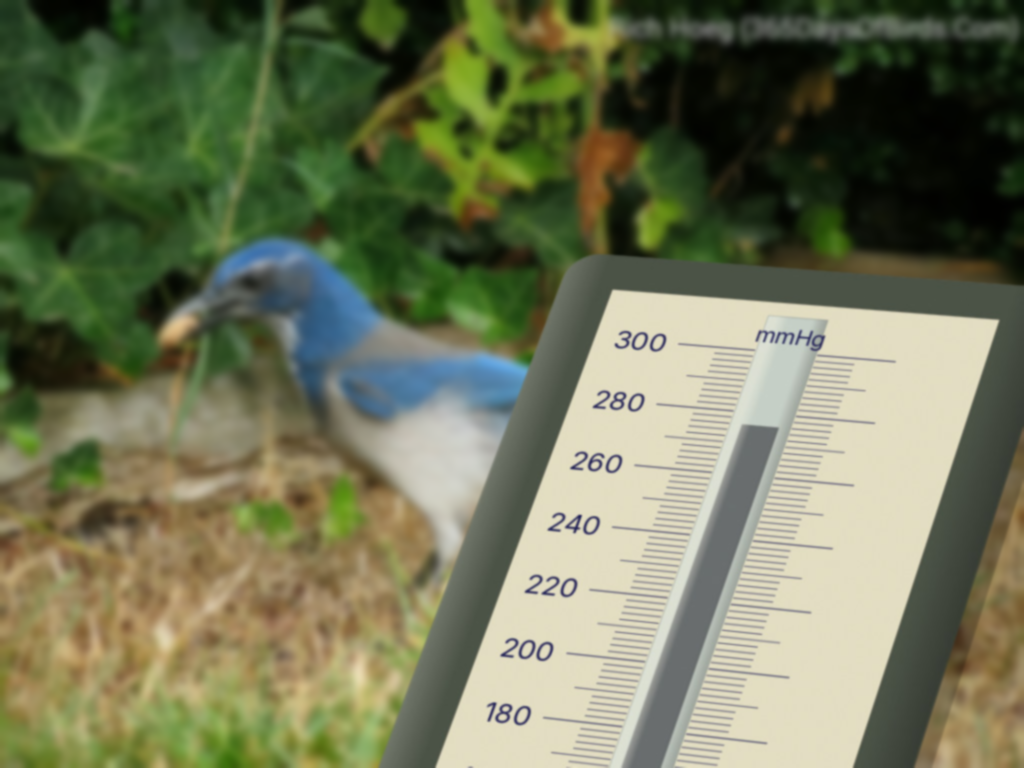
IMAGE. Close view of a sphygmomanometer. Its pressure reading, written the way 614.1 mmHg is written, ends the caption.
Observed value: 276 mmHg
